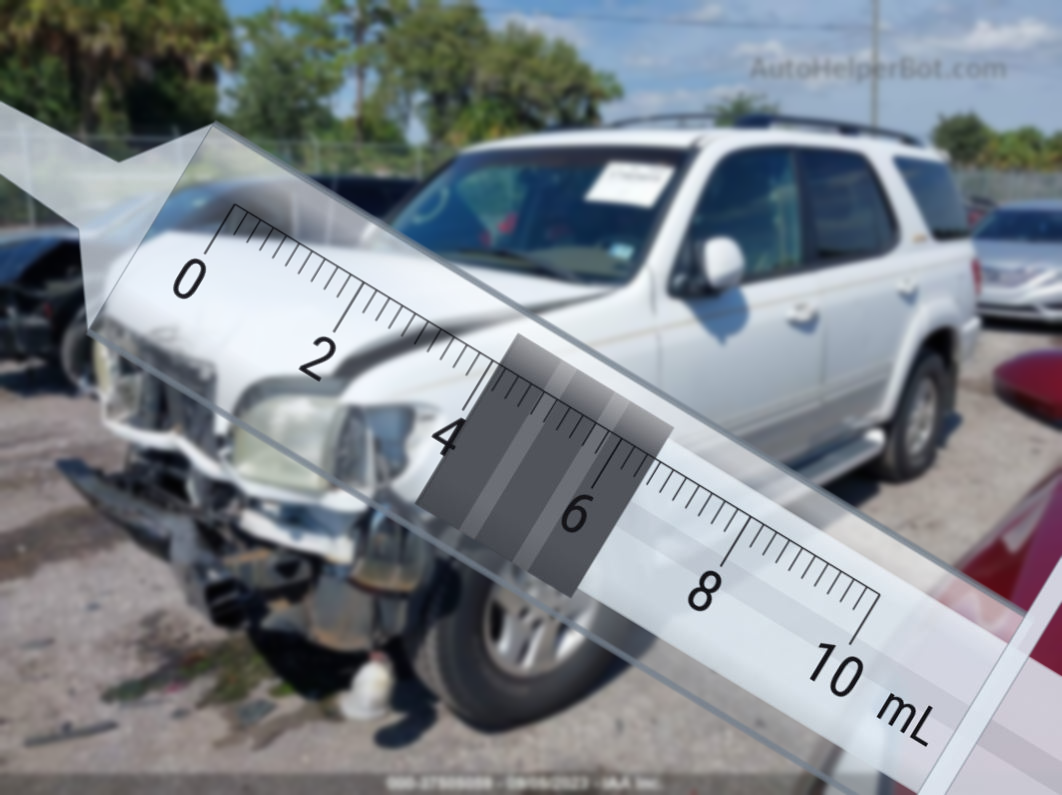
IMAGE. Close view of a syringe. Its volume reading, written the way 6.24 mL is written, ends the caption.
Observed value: 4.1 mL
